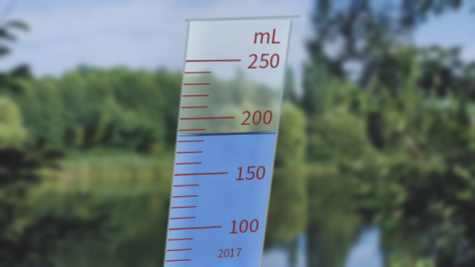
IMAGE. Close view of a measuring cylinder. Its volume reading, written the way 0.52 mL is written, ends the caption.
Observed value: 185 mL
